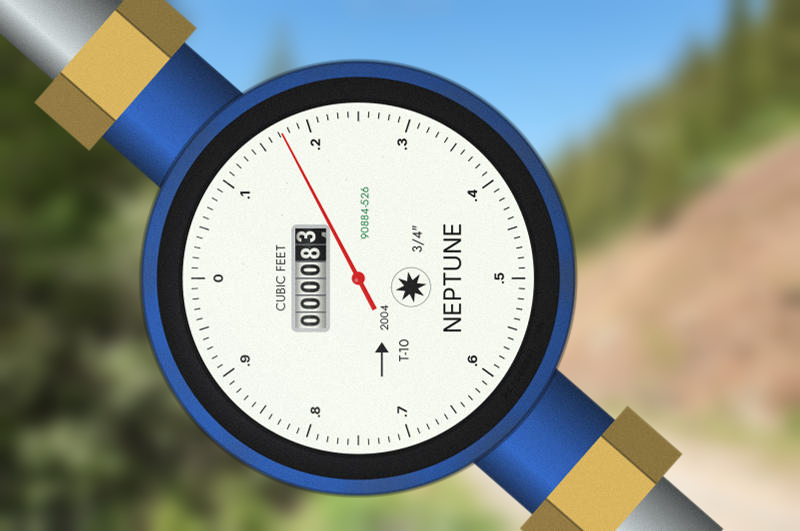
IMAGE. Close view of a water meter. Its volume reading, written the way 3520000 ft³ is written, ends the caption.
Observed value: 83.17 ft³
